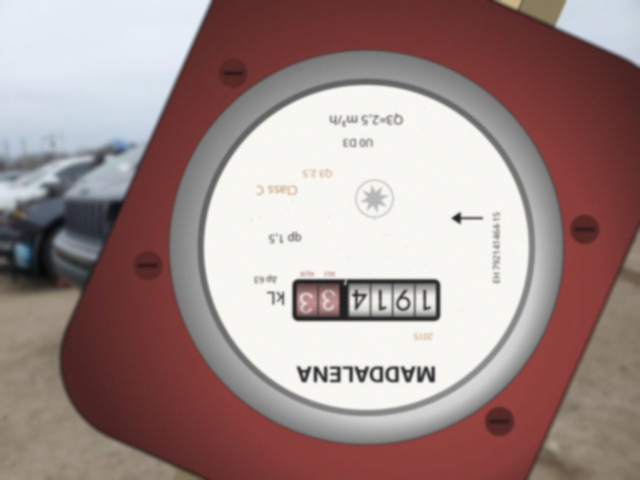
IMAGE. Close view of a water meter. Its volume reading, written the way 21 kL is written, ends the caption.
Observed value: 1914.33 kL
